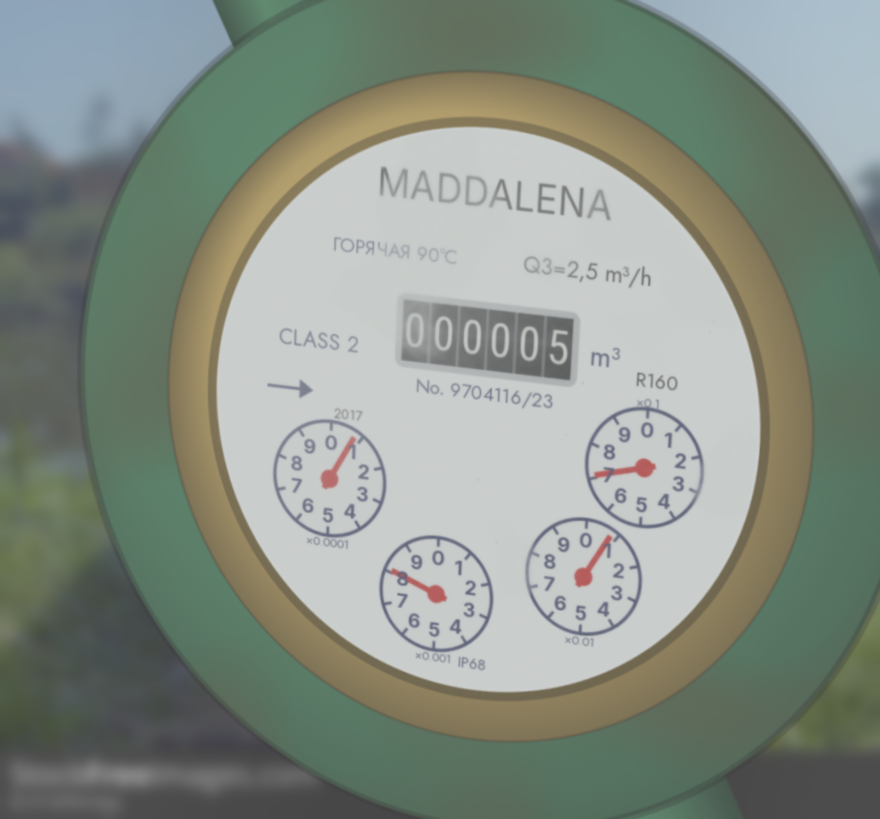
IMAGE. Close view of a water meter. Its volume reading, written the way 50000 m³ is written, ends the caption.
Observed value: 5.7080 m³
